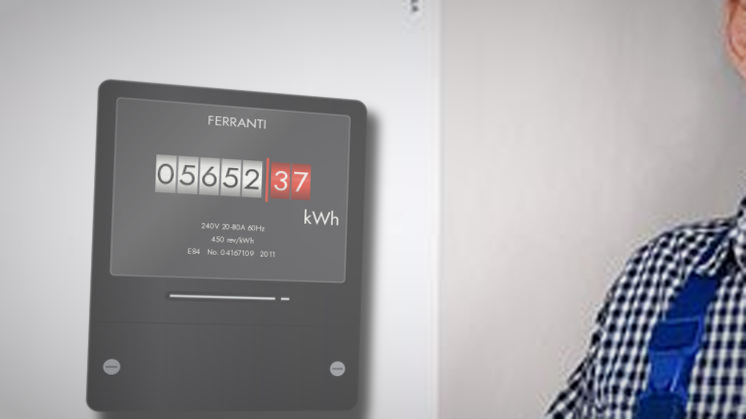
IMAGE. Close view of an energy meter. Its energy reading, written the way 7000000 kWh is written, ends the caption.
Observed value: 5652.37 kWh
